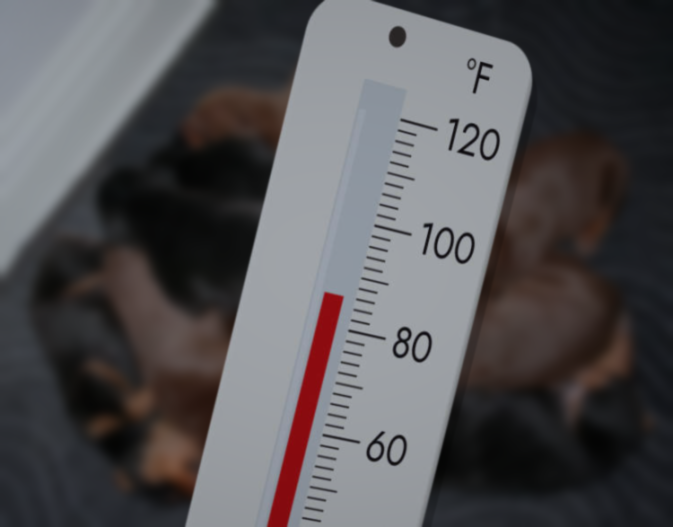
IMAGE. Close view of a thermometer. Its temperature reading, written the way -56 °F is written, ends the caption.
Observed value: 86 °F
